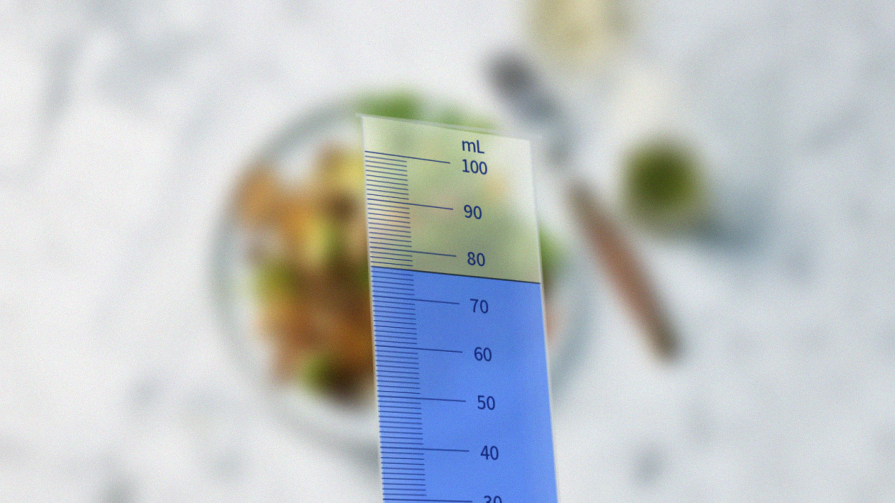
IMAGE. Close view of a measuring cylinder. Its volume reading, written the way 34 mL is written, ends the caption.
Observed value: 76 mL
